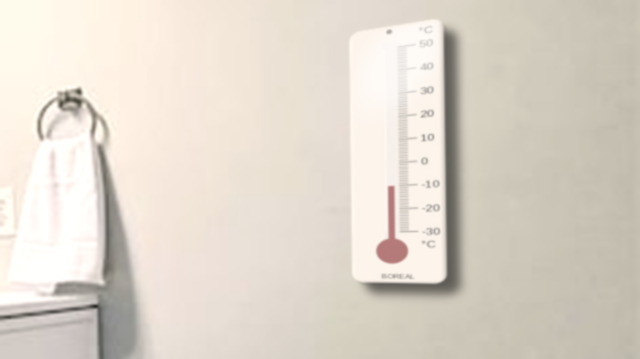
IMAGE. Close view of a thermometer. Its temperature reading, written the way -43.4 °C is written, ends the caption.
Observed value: -10 °C
